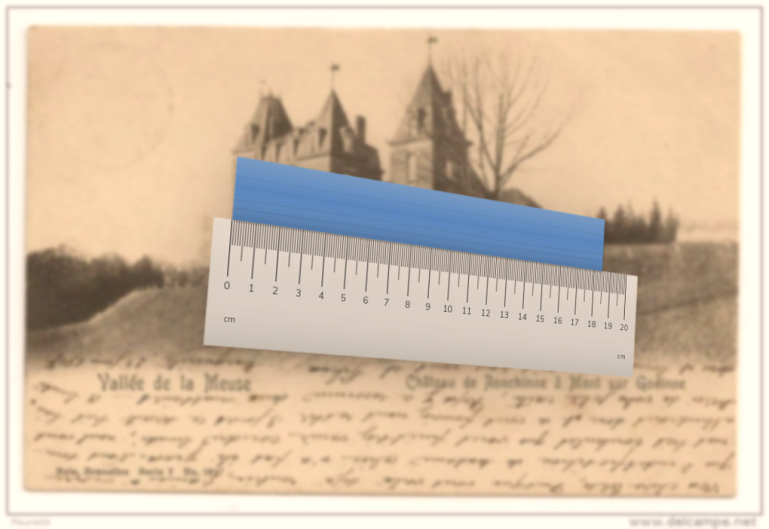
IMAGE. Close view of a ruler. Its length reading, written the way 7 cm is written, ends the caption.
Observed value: 18.5 cm
